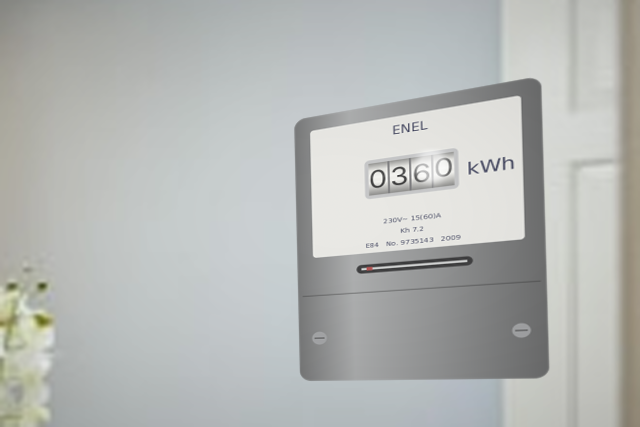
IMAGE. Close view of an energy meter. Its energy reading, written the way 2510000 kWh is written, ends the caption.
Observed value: 360 kWh
